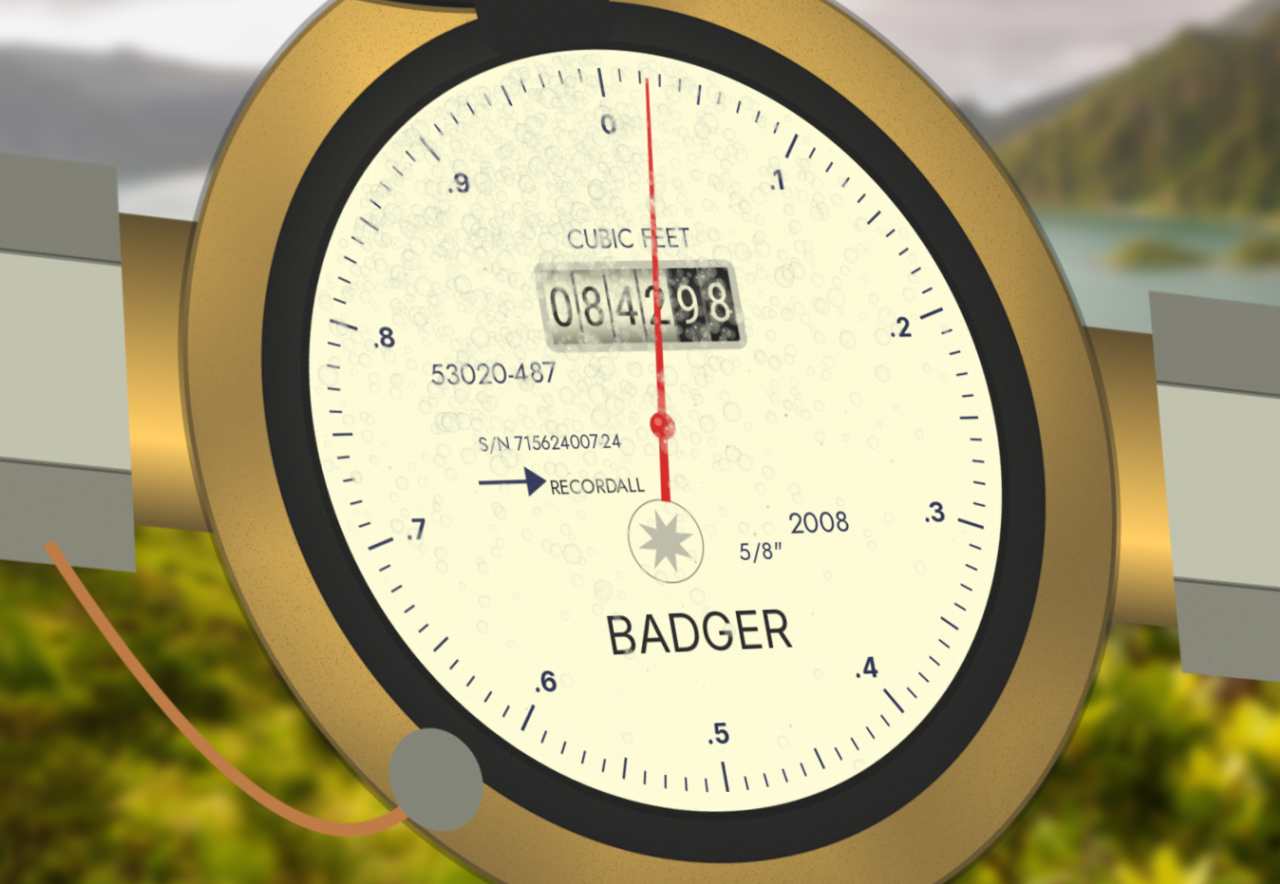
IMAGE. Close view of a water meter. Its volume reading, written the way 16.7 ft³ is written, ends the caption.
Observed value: 84298.02 ft³
